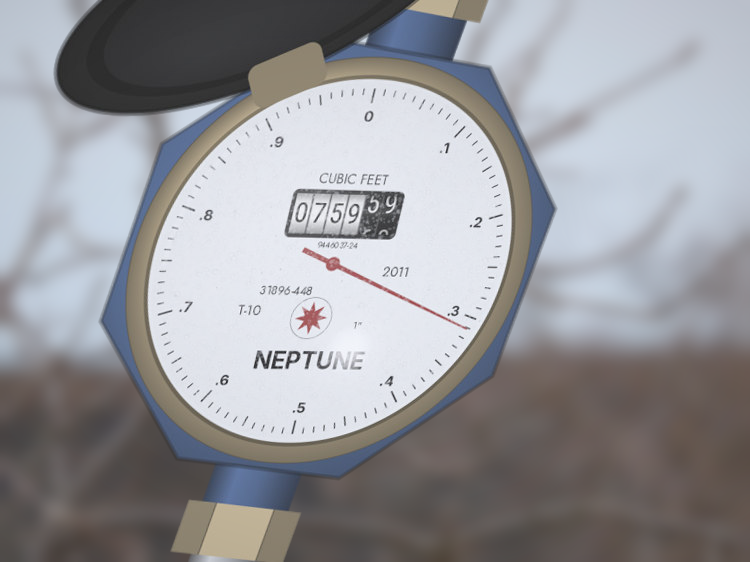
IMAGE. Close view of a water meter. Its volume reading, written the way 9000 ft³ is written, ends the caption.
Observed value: 75959.31 ft³
